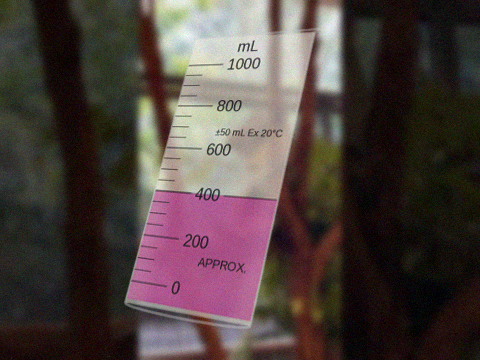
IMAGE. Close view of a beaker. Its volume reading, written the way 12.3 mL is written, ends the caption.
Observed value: 400 mL
